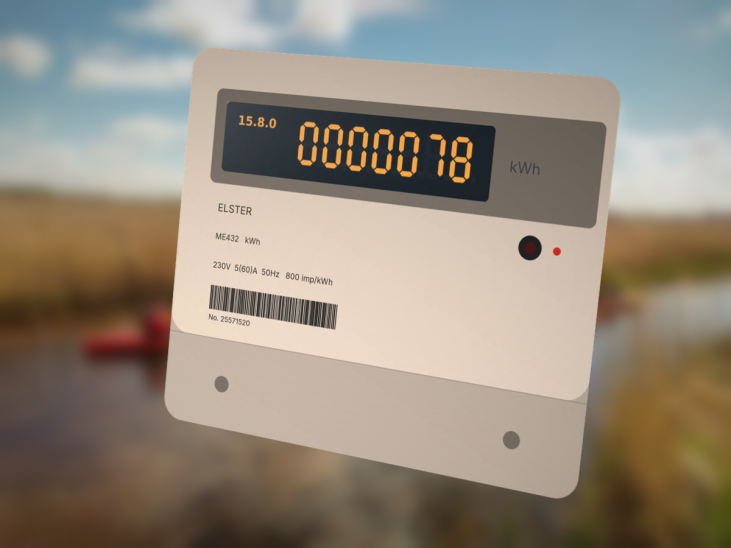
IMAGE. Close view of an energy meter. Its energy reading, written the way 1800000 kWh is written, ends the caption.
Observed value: 78 kWh
